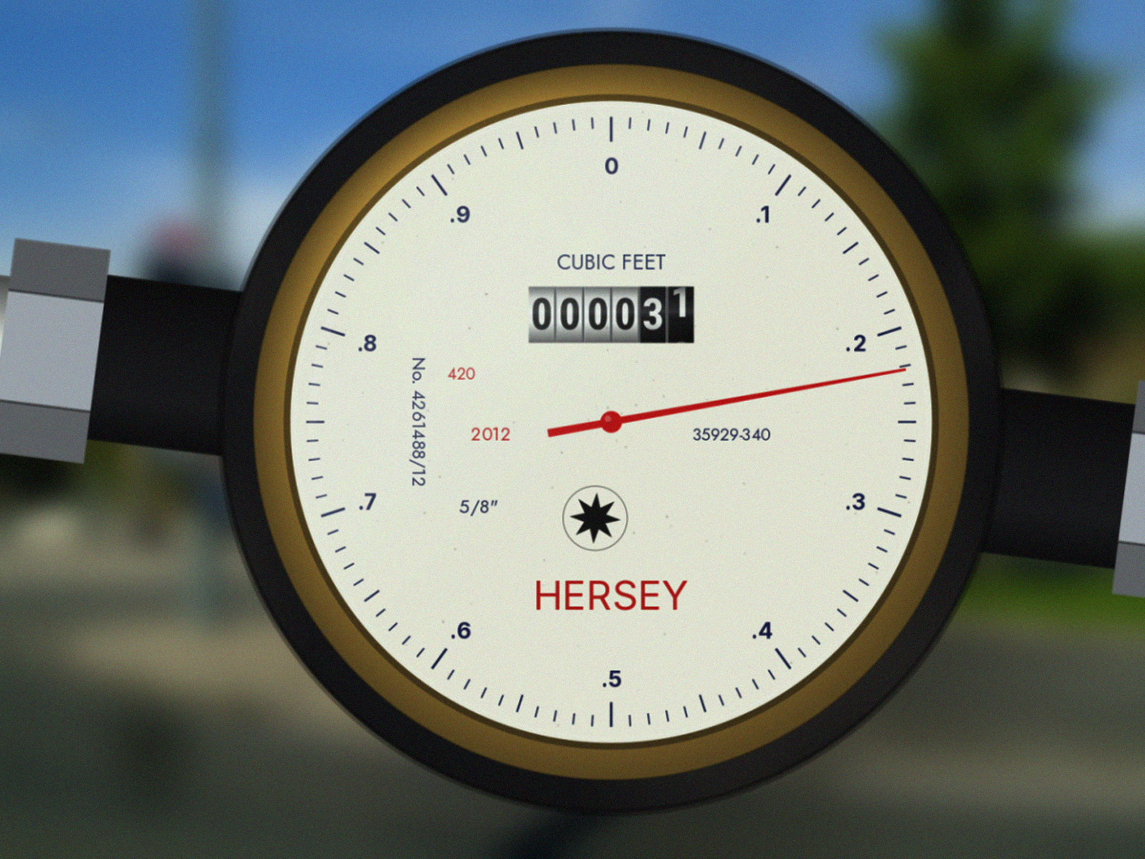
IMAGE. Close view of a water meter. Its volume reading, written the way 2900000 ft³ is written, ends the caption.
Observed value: 31.22 ft³
